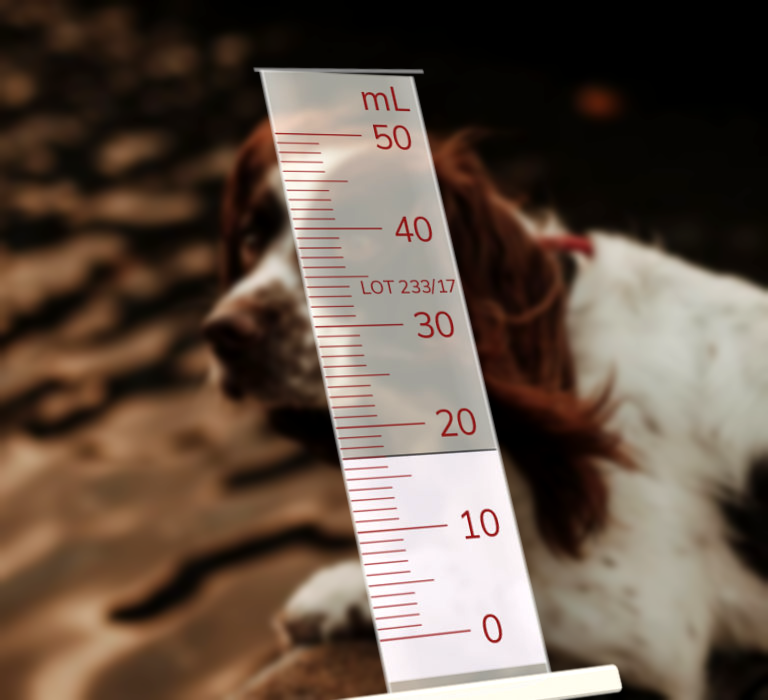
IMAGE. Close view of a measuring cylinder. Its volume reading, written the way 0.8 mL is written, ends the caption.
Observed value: 17 mL
